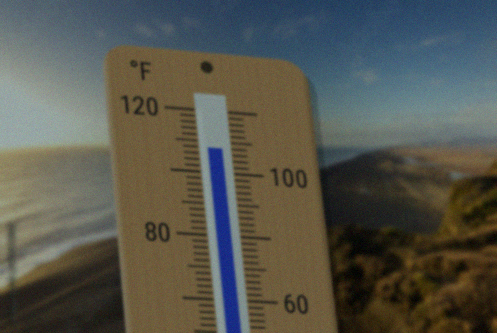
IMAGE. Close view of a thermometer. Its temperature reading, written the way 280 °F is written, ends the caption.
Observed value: 108 °F
